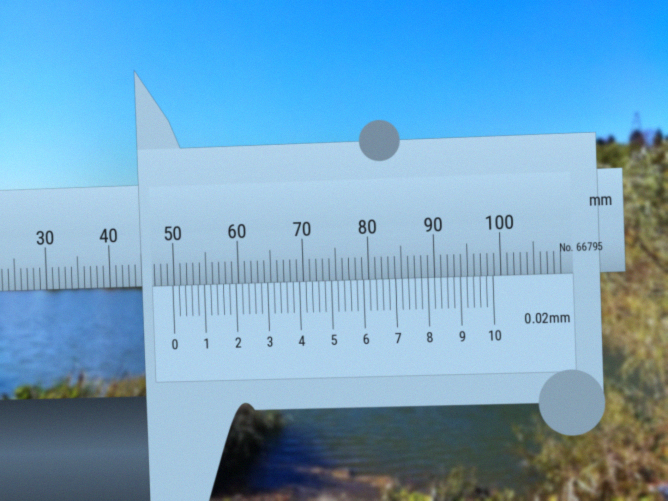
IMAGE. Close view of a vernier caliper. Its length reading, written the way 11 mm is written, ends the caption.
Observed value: 49.8 mm
